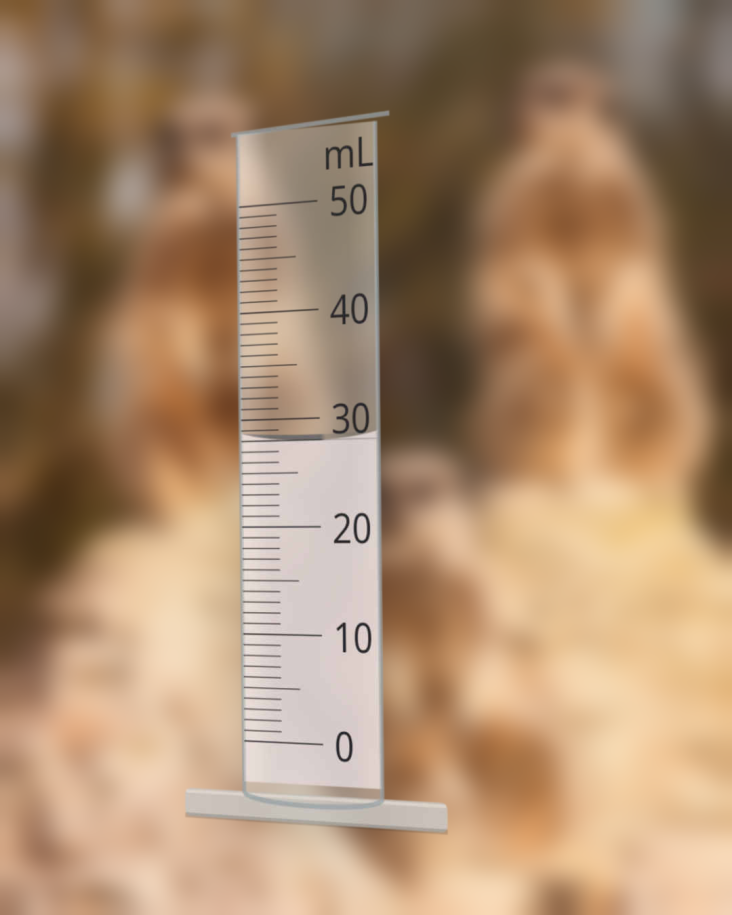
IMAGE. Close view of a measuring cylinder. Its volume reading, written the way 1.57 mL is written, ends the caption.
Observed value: 28 mL
